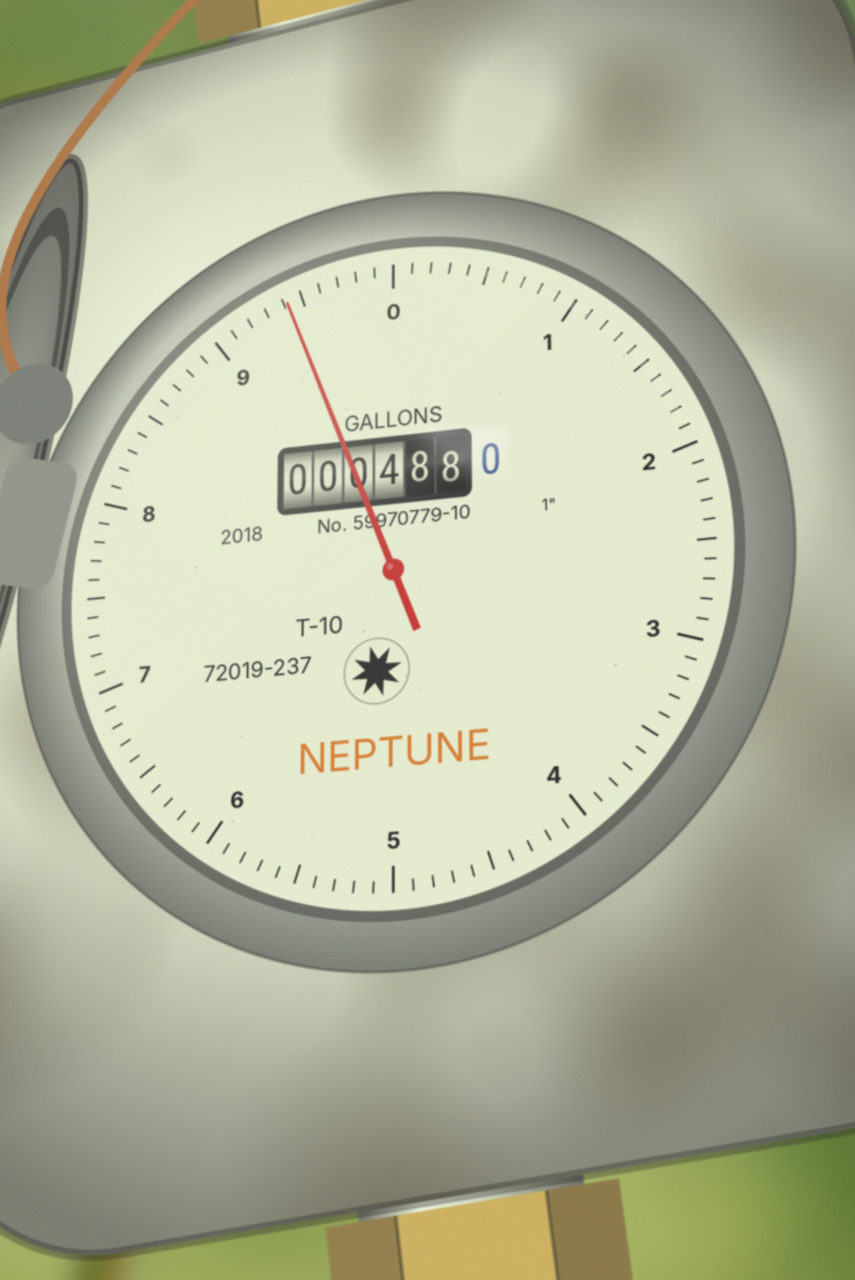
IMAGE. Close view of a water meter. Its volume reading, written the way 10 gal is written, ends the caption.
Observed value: 4879.4 gal
